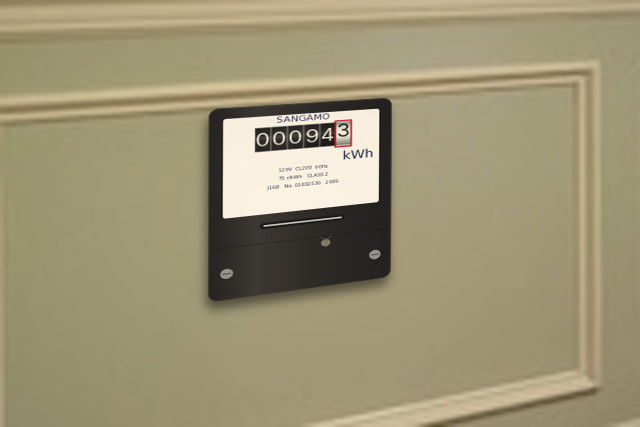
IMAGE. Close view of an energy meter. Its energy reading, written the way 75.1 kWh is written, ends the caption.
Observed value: 94.3 kWh
